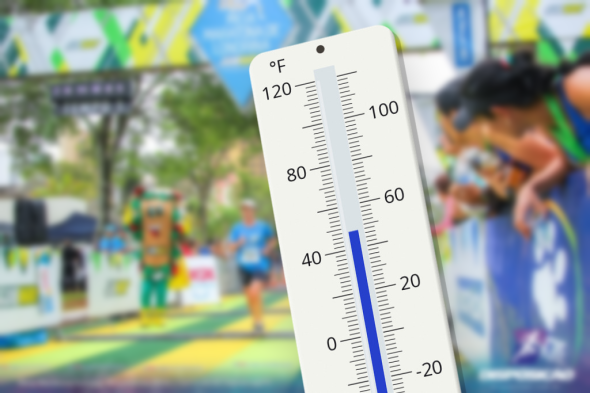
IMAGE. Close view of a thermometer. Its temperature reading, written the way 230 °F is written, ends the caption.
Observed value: 48 °F
